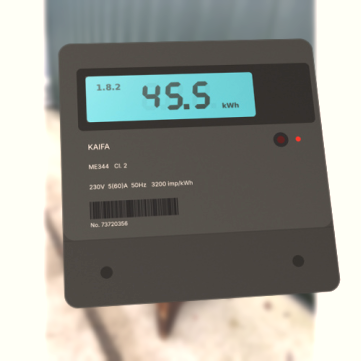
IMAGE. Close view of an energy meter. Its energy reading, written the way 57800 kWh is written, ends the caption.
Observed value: 45.5 kWh
